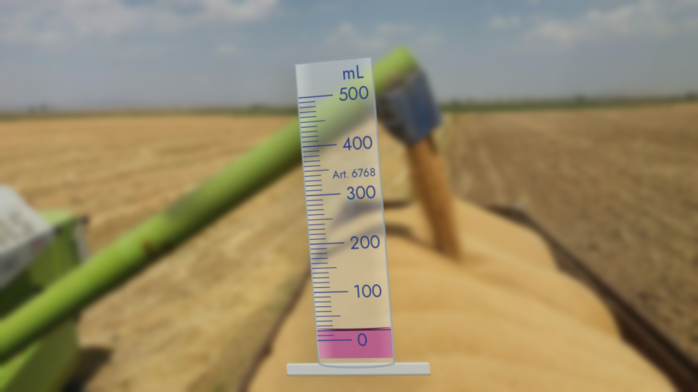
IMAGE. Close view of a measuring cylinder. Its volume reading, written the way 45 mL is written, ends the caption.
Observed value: 20 mL
